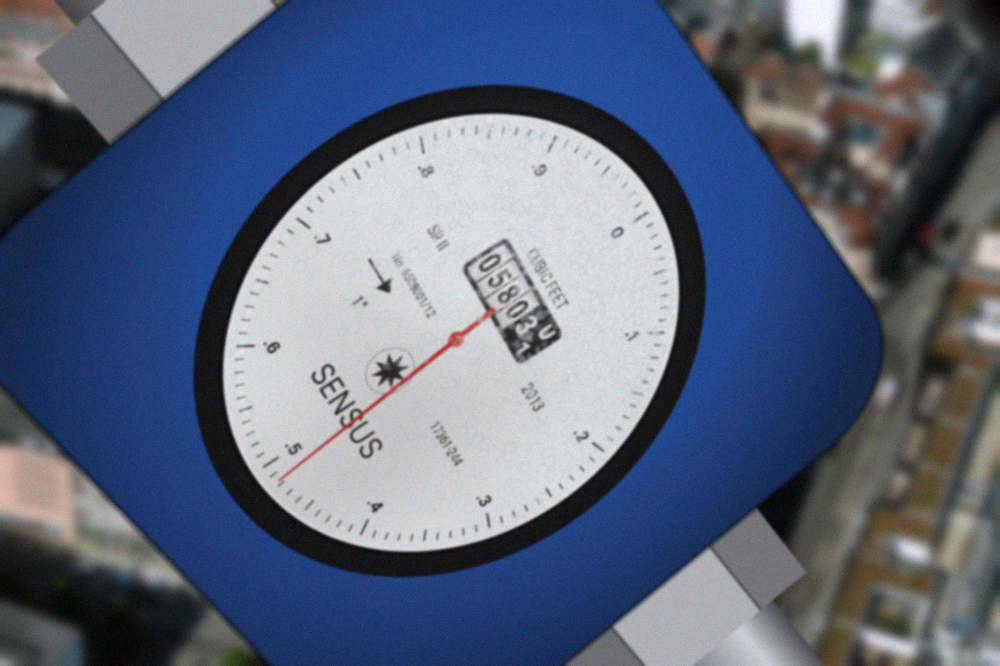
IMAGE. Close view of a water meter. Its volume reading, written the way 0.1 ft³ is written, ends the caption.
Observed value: 58030.48 ft³
